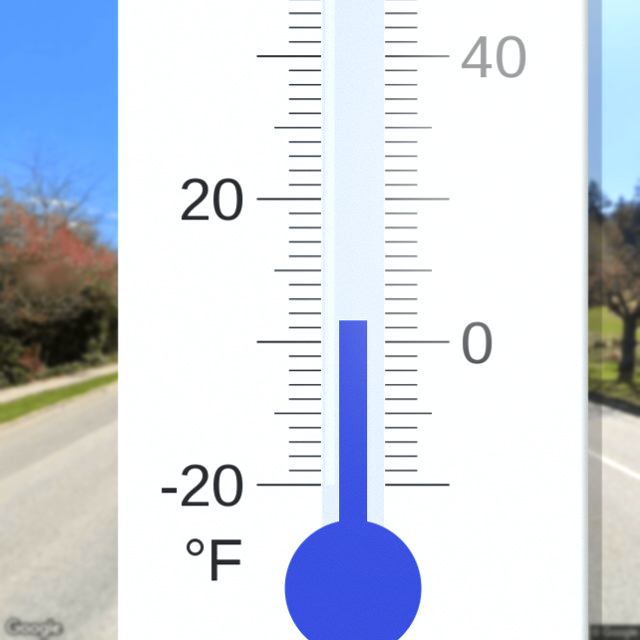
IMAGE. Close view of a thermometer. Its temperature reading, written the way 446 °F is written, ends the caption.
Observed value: 3 °F
